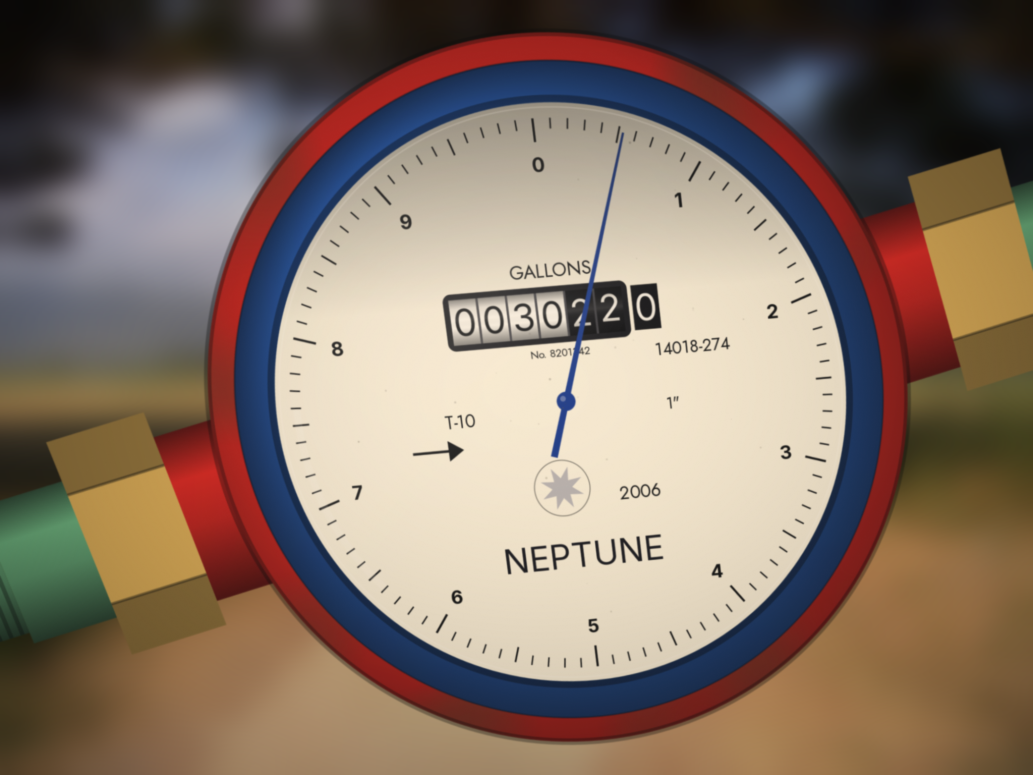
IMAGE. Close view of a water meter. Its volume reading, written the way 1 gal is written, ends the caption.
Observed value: 30220.5 gal
